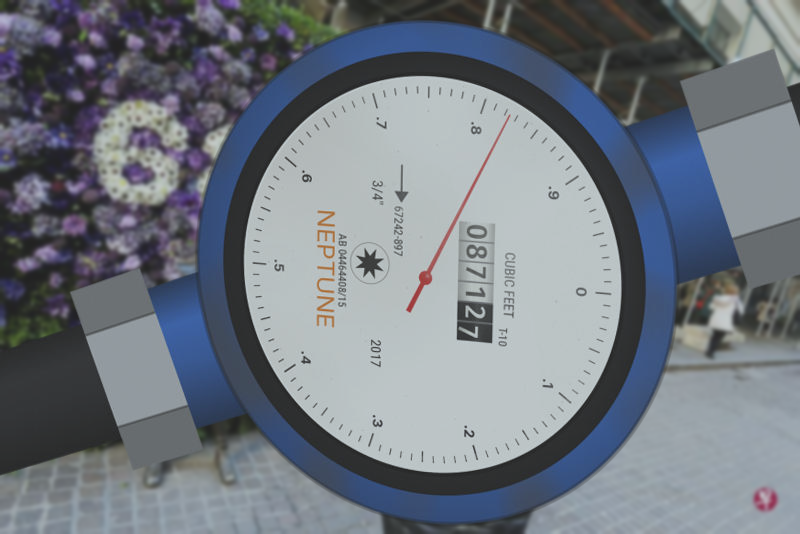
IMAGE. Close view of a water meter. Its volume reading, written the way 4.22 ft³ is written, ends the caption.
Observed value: 87126.82 ft³
